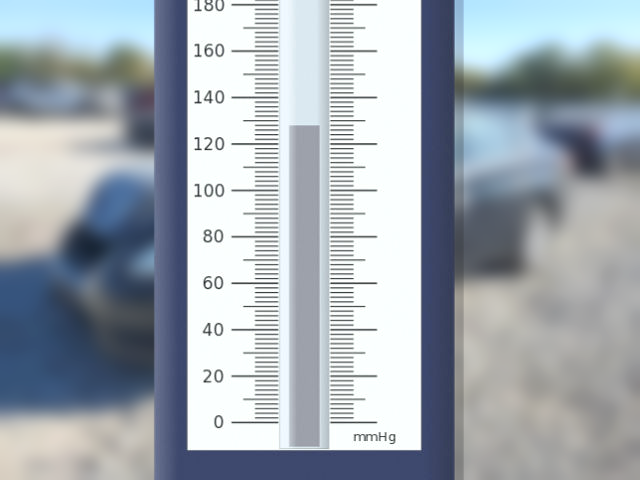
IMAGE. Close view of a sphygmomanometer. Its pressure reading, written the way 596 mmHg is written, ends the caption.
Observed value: 128 mmHg
